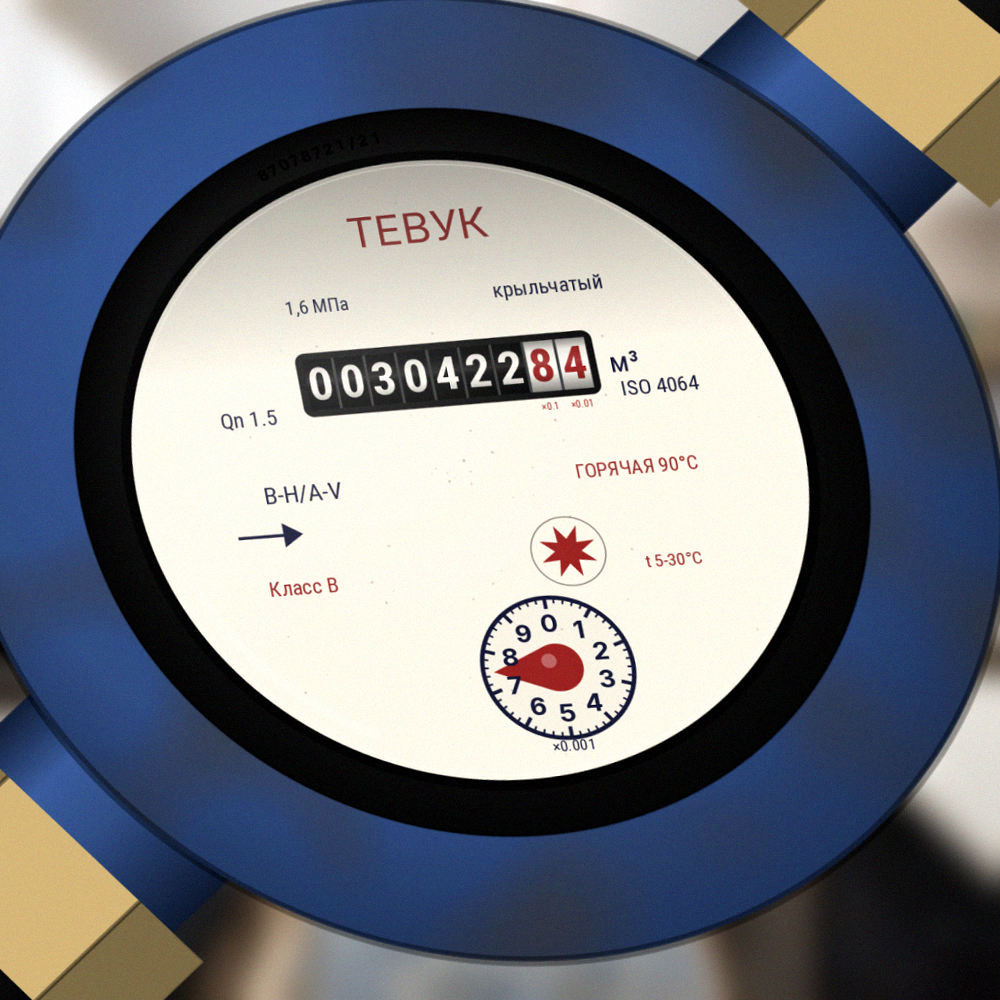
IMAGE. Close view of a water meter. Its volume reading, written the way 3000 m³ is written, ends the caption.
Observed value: 30422.847 m³
